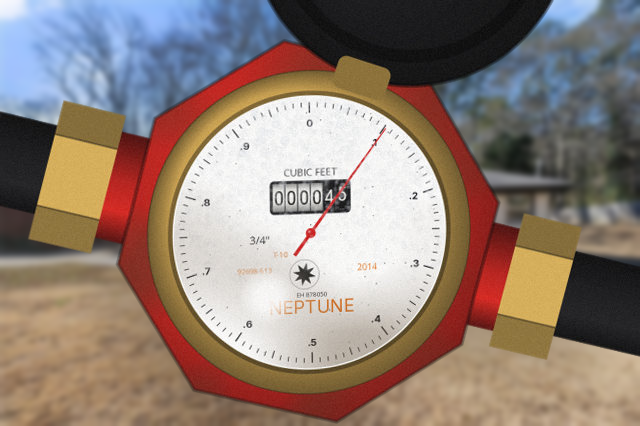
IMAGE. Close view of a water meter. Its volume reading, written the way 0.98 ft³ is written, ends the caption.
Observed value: 45.10 ft³
